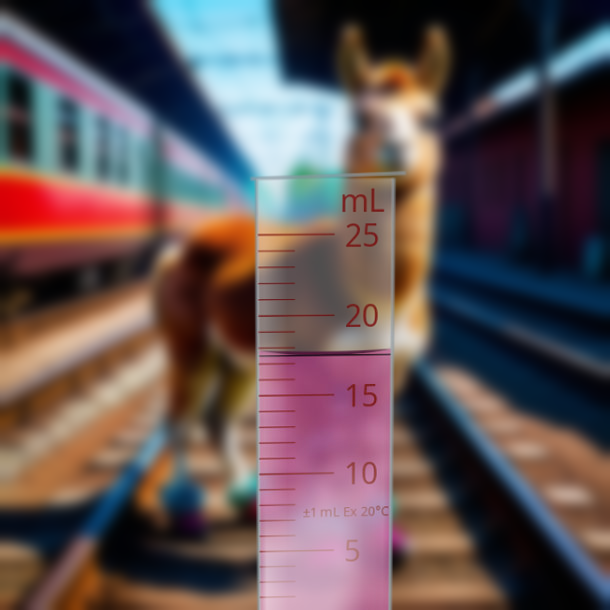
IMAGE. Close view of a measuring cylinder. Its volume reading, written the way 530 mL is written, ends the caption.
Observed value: 17.5 mL
